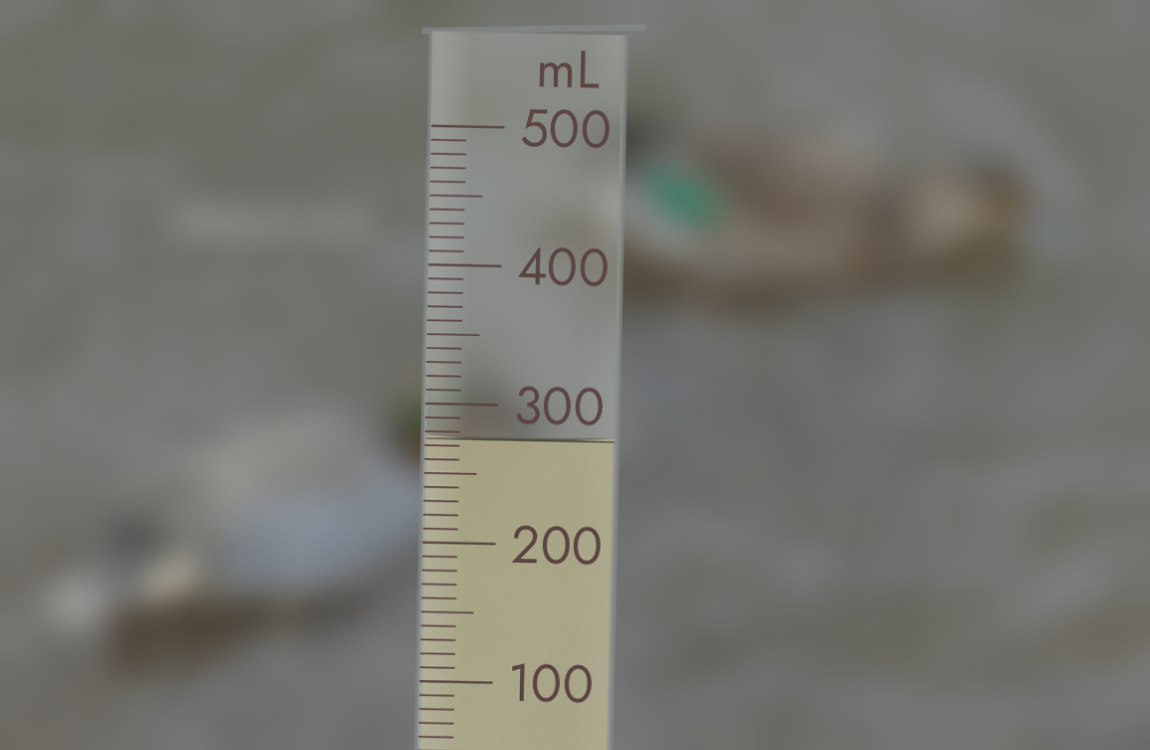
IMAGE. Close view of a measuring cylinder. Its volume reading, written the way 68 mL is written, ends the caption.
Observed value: 275 mL
